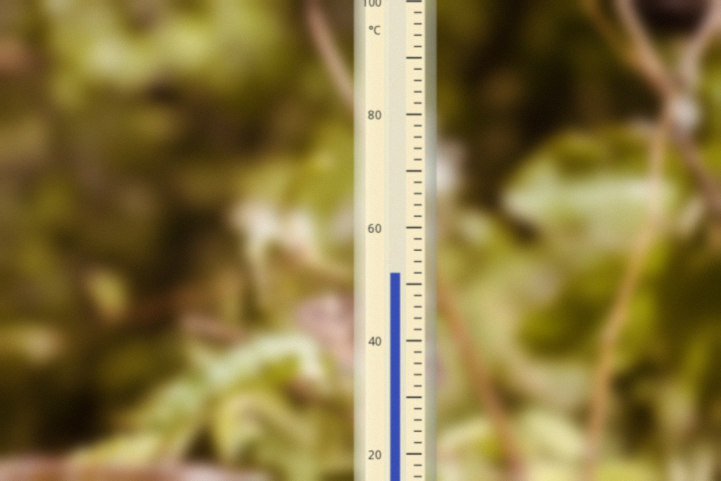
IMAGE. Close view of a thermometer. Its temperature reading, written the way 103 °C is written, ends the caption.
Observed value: 52 °C
